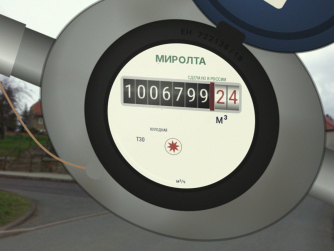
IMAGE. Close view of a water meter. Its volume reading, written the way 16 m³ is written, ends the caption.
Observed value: 1006799.24 m³
